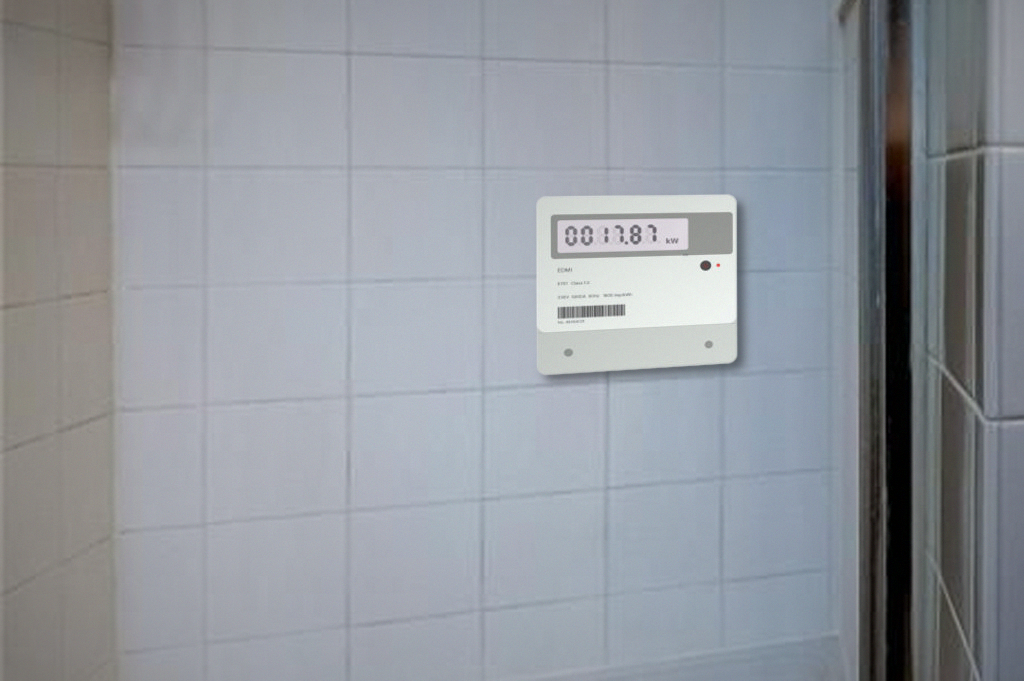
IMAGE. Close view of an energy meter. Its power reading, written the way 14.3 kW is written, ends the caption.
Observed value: 17.87 kW
